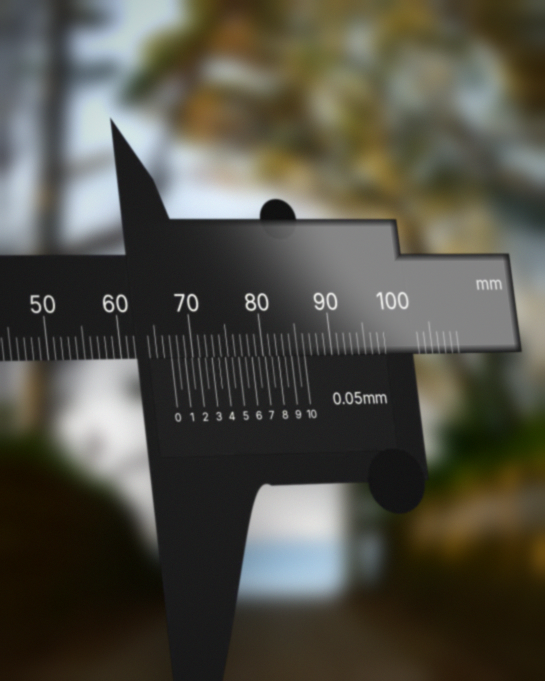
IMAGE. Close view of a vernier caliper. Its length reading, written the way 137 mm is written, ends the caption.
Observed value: 67.0 mm
